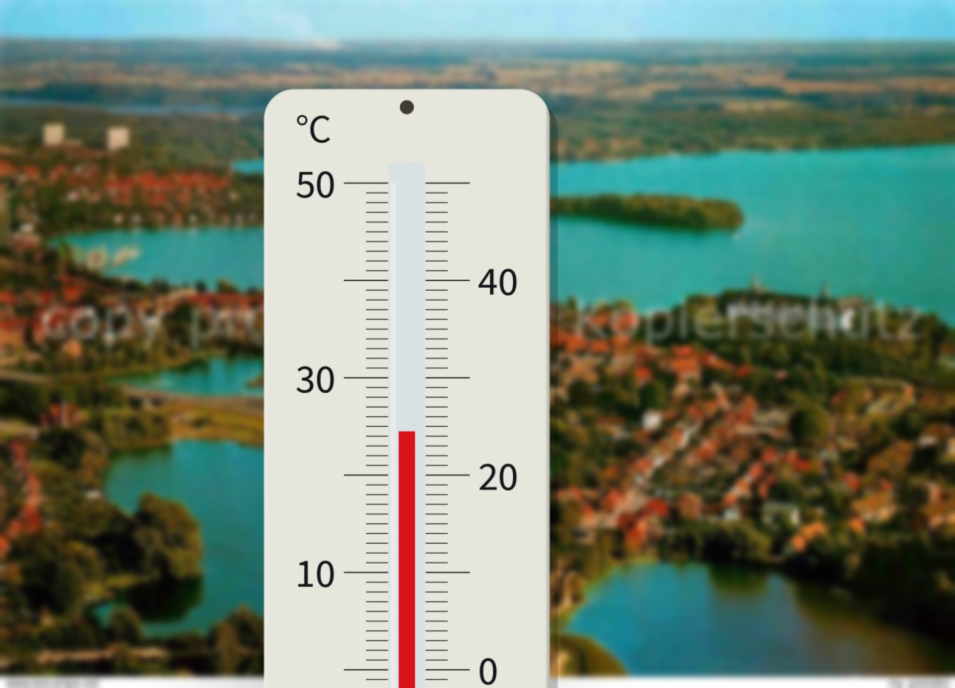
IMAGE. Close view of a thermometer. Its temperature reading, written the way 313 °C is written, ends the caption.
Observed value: 24.5 °C
